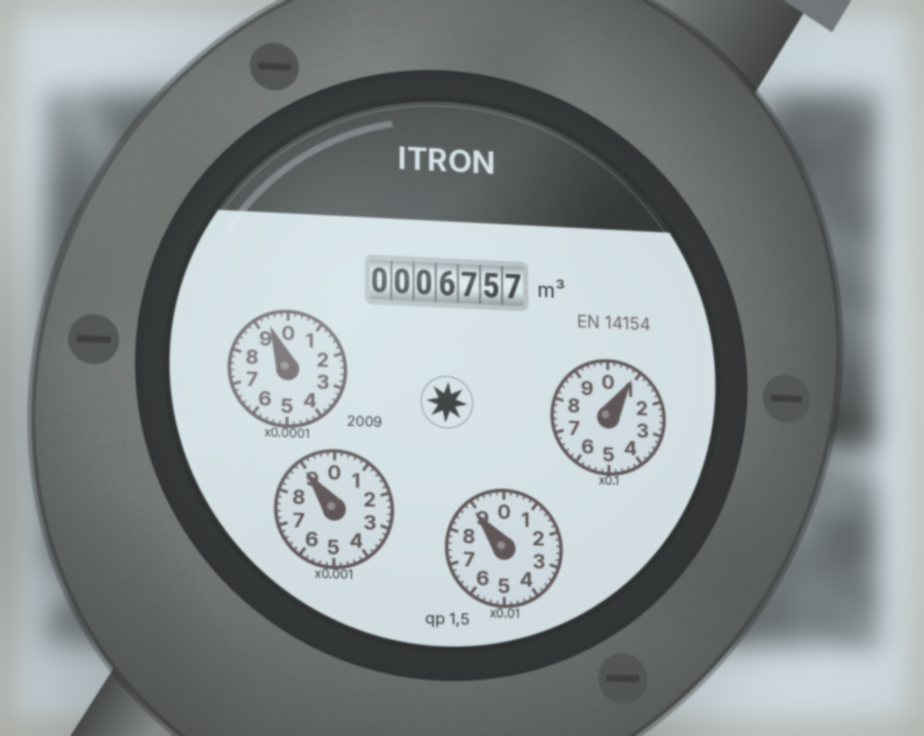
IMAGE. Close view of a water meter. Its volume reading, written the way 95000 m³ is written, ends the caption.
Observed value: 6757.0889 m³
